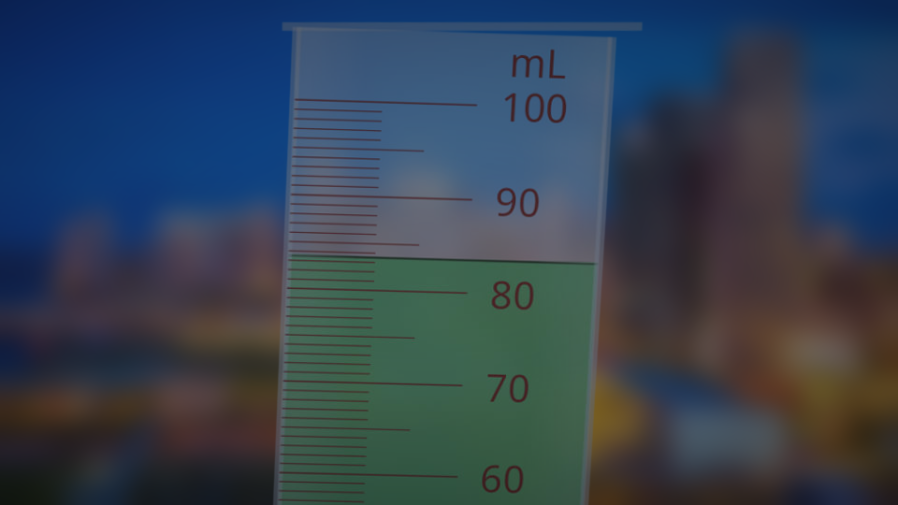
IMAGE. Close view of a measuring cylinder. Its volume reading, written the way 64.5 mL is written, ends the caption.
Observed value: 83.5 mL
